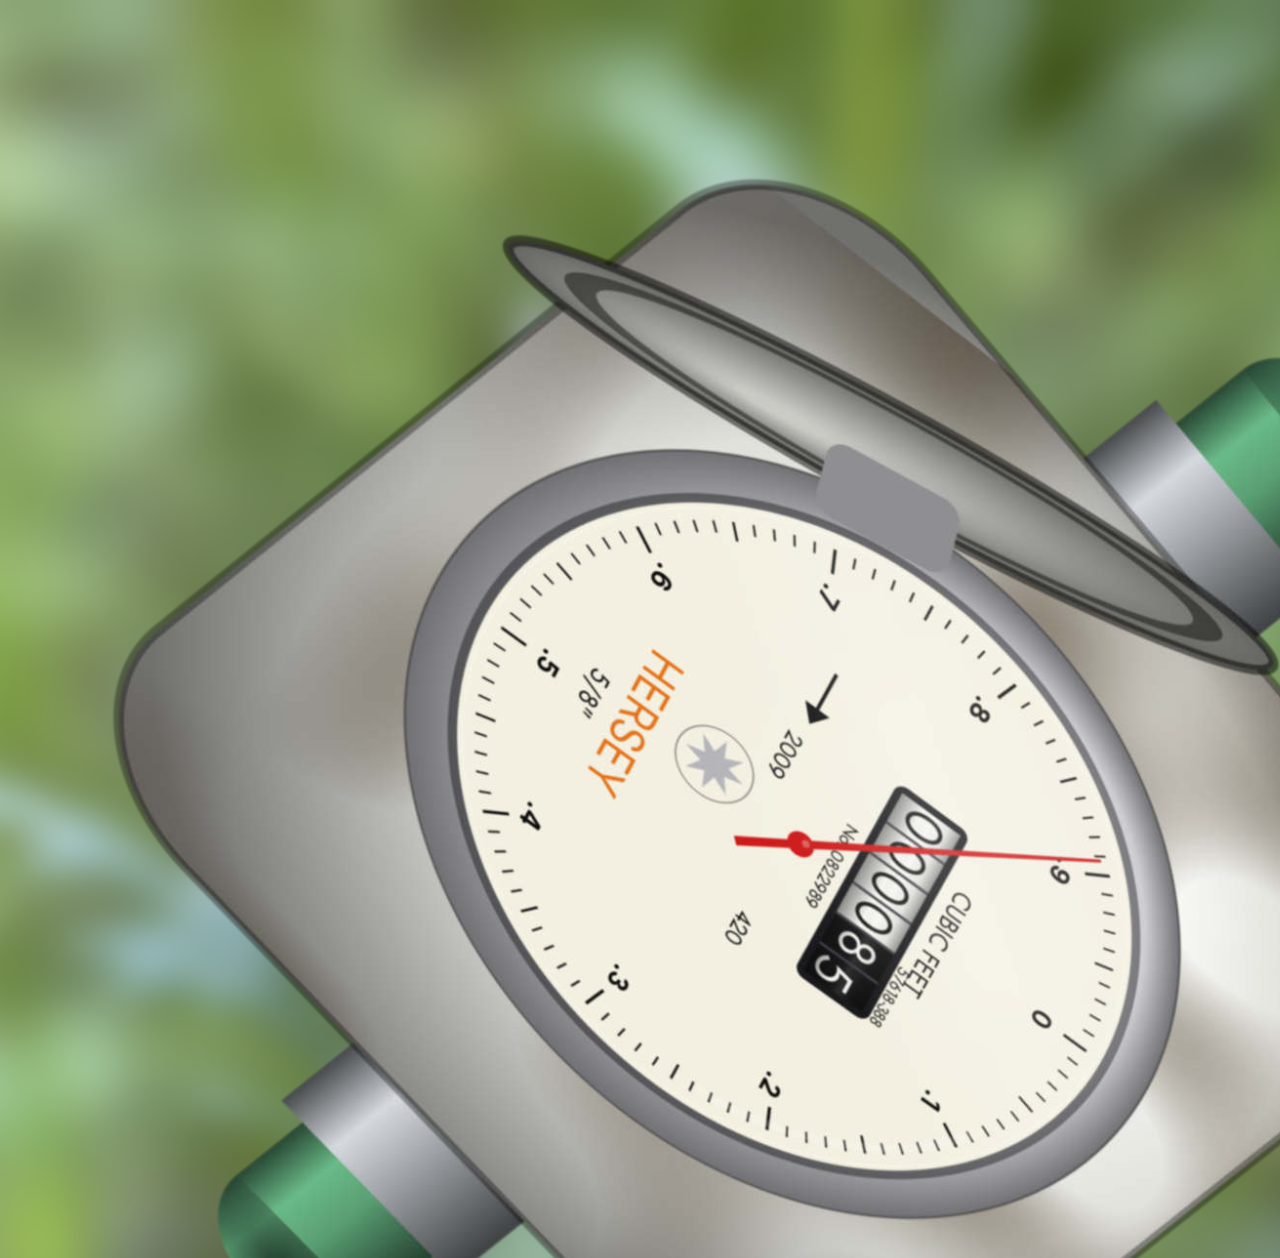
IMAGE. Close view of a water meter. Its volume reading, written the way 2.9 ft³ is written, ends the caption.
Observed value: 84.89 ft³
